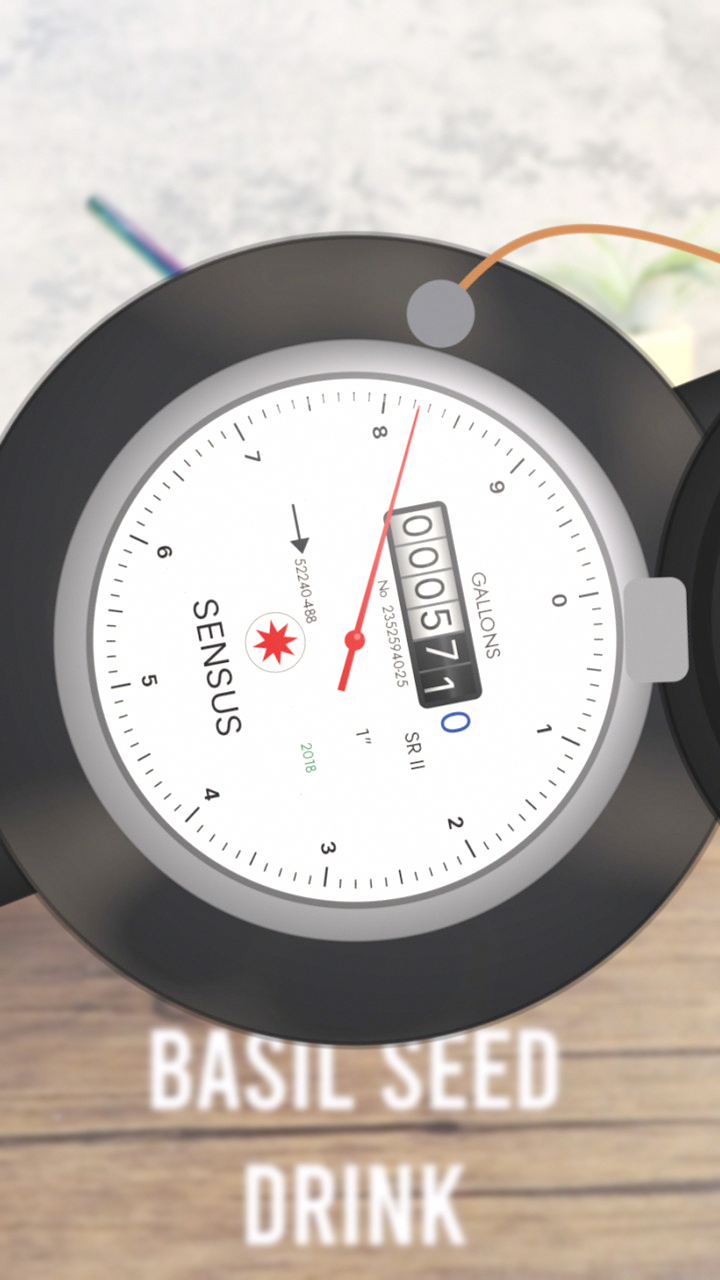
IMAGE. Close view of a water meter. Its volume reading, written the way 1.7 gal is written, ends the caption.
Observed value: 5708.2 gal
